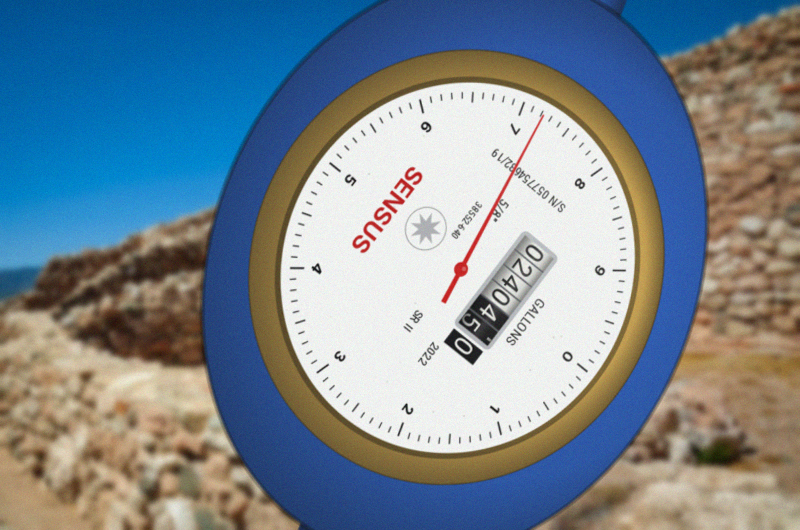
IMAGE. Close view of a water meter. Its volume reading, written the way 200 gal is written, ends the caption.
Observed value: 240447.2 gal
